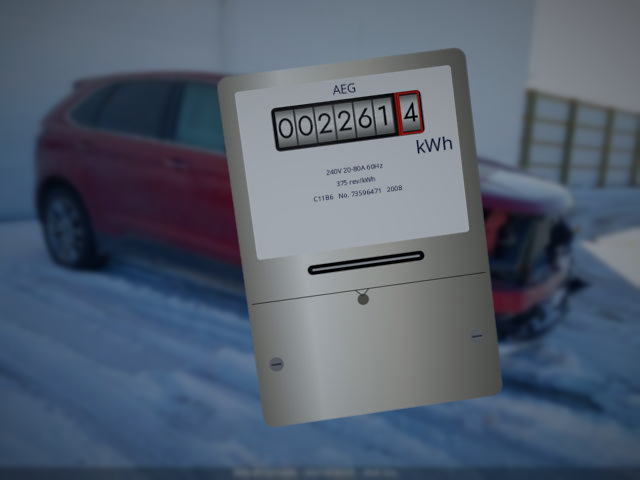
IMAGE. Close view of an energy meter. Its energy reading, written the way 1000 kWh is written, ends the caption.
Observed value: 2261.4 kWh
